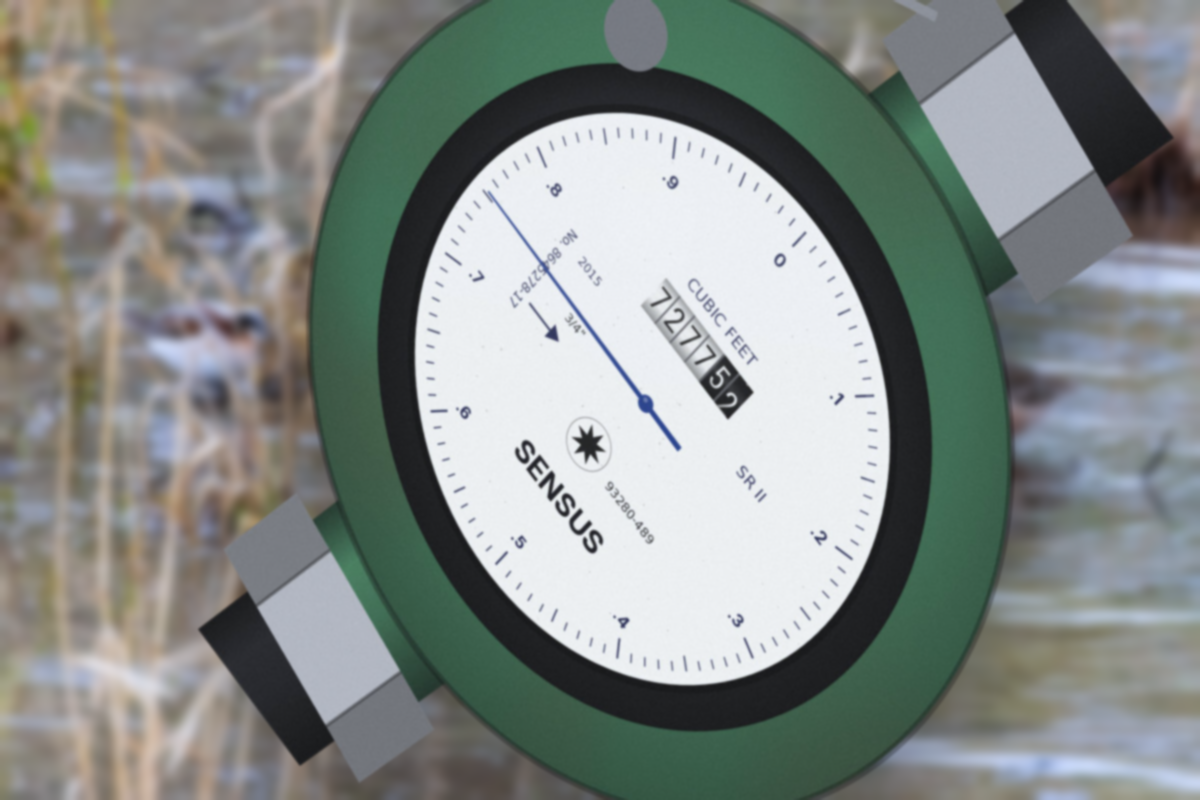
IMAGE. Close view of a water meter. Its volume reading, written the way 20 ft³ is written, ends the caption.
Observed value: 727751.75 ft³
